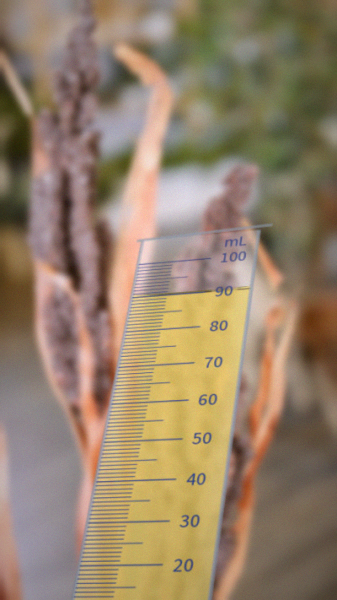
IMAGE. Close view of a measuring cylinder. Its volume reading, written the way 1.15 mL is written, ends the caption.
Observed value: 90 mL
